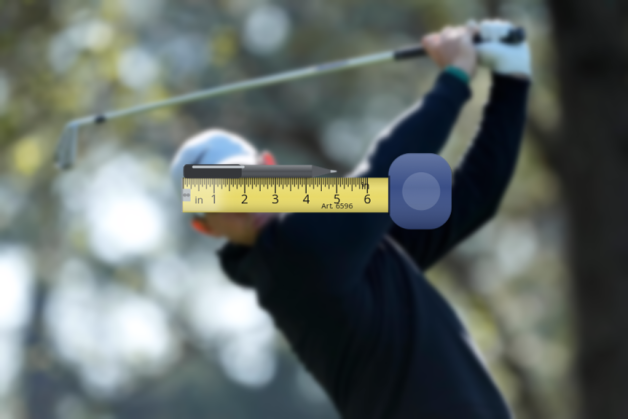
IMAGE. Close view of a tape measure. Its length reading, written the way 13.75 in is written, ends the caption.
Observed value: 5 in
